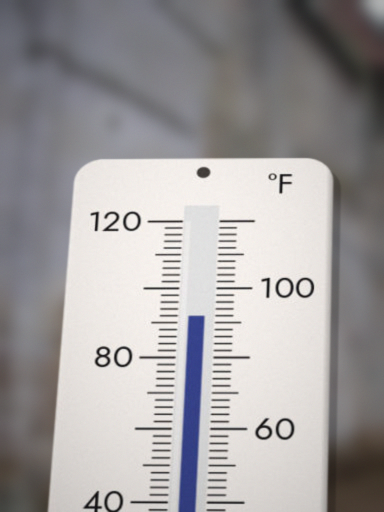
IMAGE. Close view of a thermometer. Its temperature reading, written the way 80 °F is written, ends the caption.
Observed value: 92 °F
